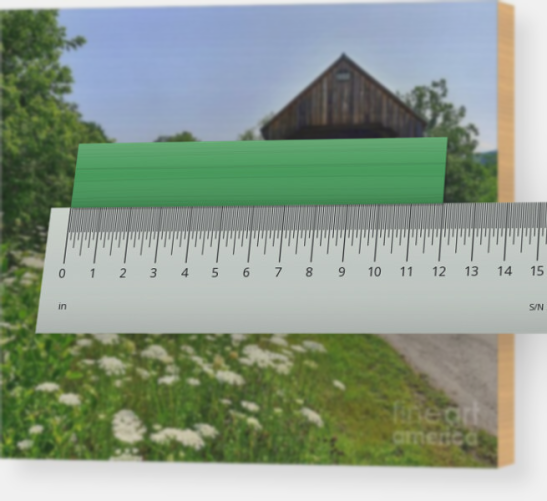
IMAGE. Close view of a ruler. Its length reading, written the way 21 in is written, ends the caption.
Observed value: 12 in
